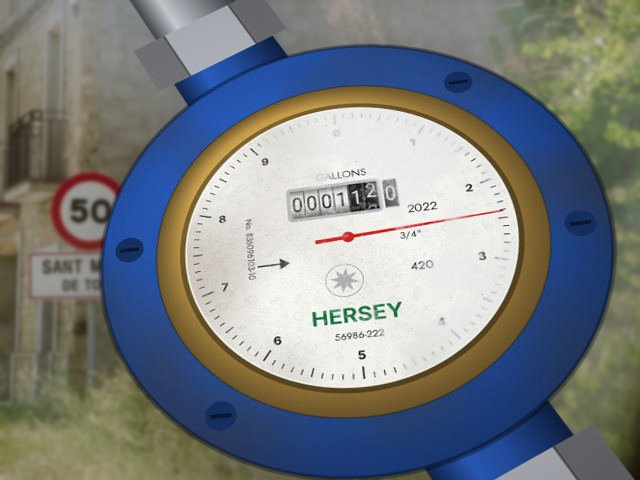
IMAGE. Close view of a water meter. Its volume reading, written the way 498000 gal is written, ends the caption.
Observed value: 1122.4 gal
